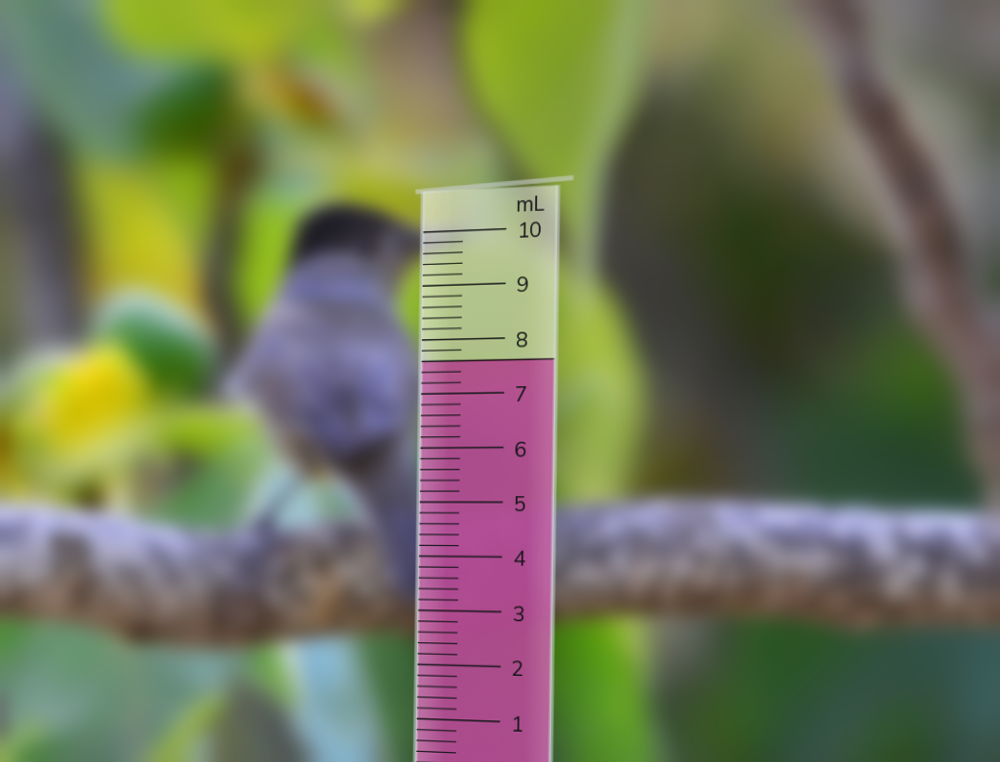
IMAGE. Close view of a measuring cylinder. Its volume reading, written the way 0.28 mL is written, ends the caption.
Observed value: 7.6 mL
